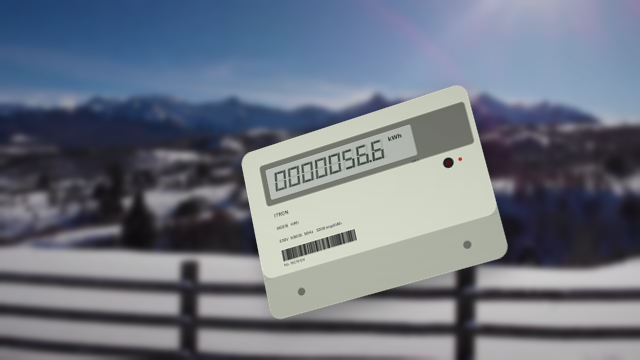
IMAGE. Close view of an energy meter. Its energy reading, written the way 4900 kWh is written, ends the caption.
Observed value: 56.6 kWh
